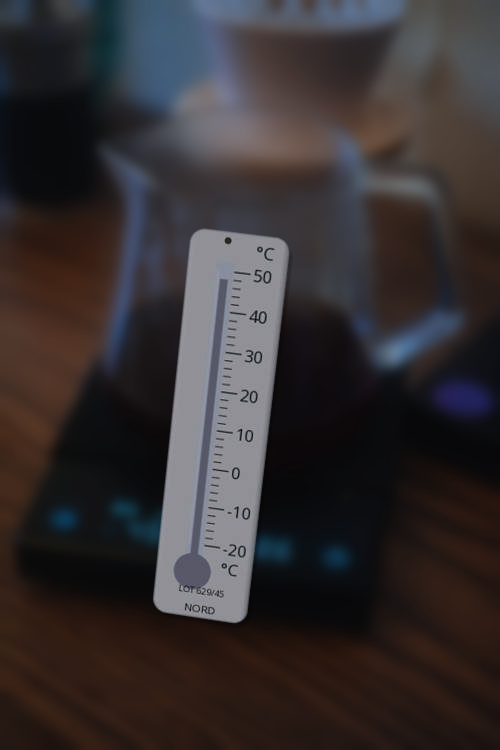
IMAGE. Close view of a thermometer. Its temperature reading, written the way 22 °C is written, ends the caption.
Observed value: 48 °C
